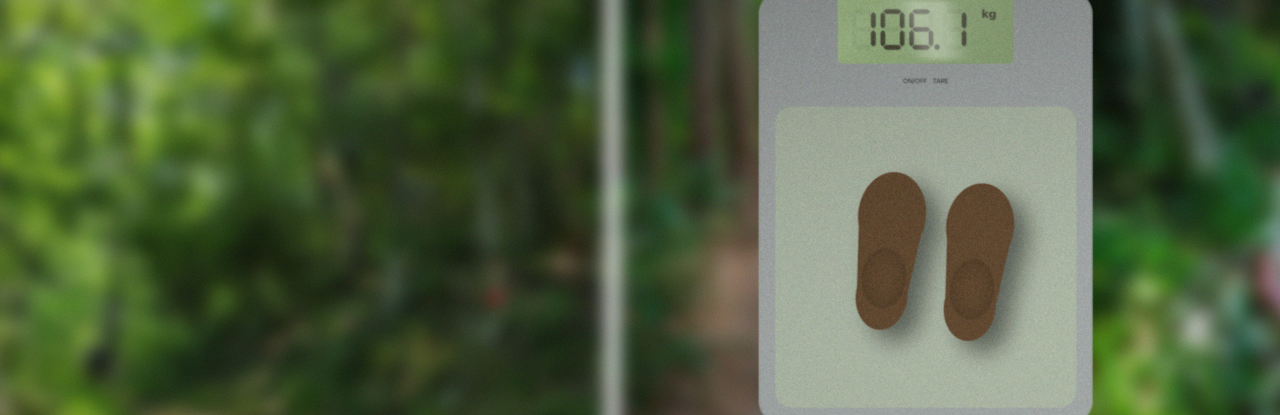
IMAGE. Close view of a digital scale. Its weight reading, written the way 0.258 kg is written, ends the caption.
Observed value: 106.1 kg
